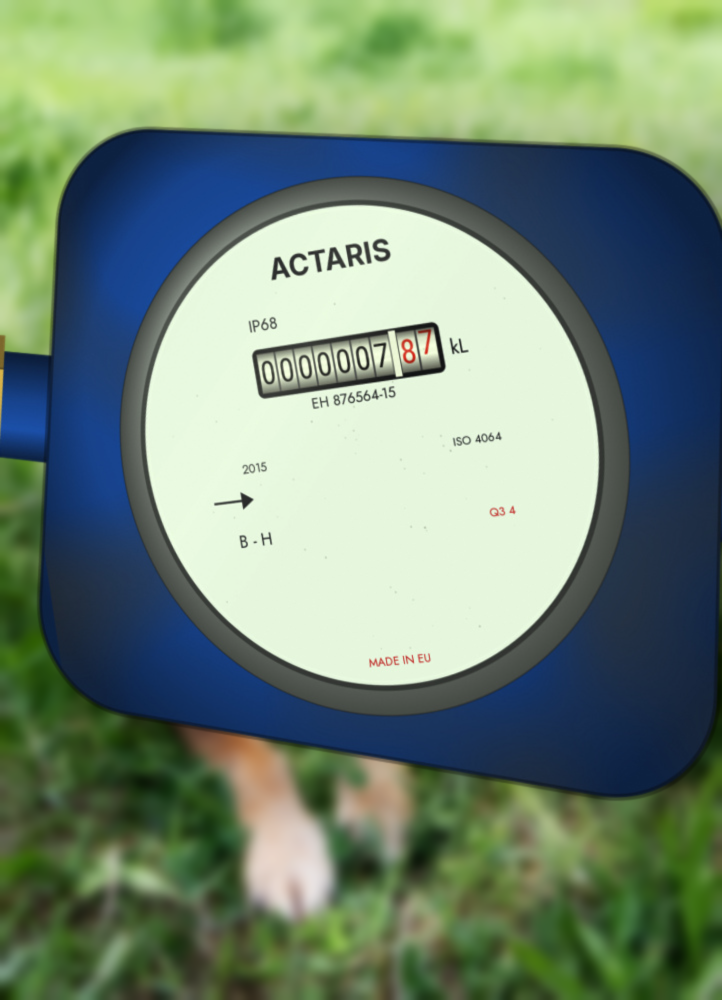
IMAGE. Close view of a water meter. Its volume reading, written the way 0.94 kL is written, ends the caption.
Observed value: 7.87 kL
